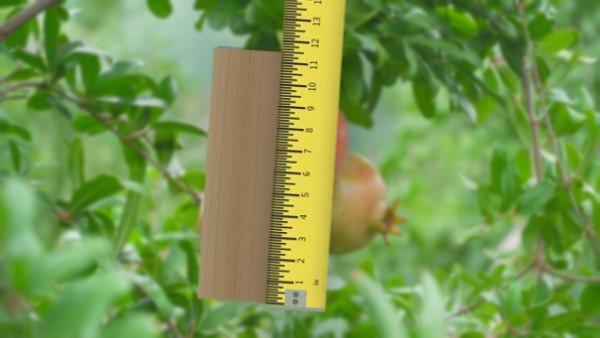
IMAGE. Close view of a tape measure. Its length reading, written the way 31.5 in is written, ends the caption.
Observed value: 11.5 in
